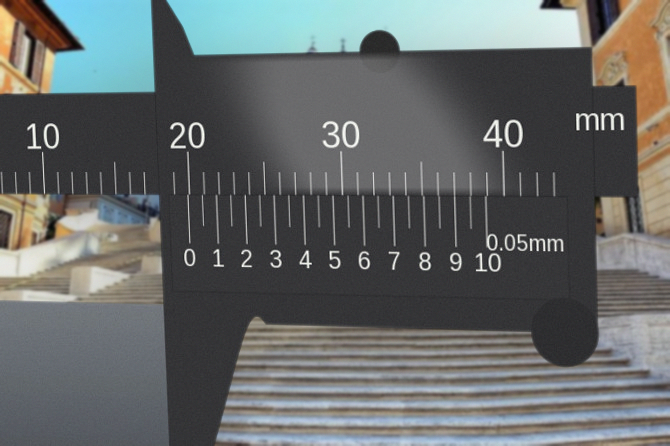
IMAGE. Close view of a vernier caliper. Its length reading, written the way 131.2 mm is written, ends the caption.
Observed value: 19.9 mm
